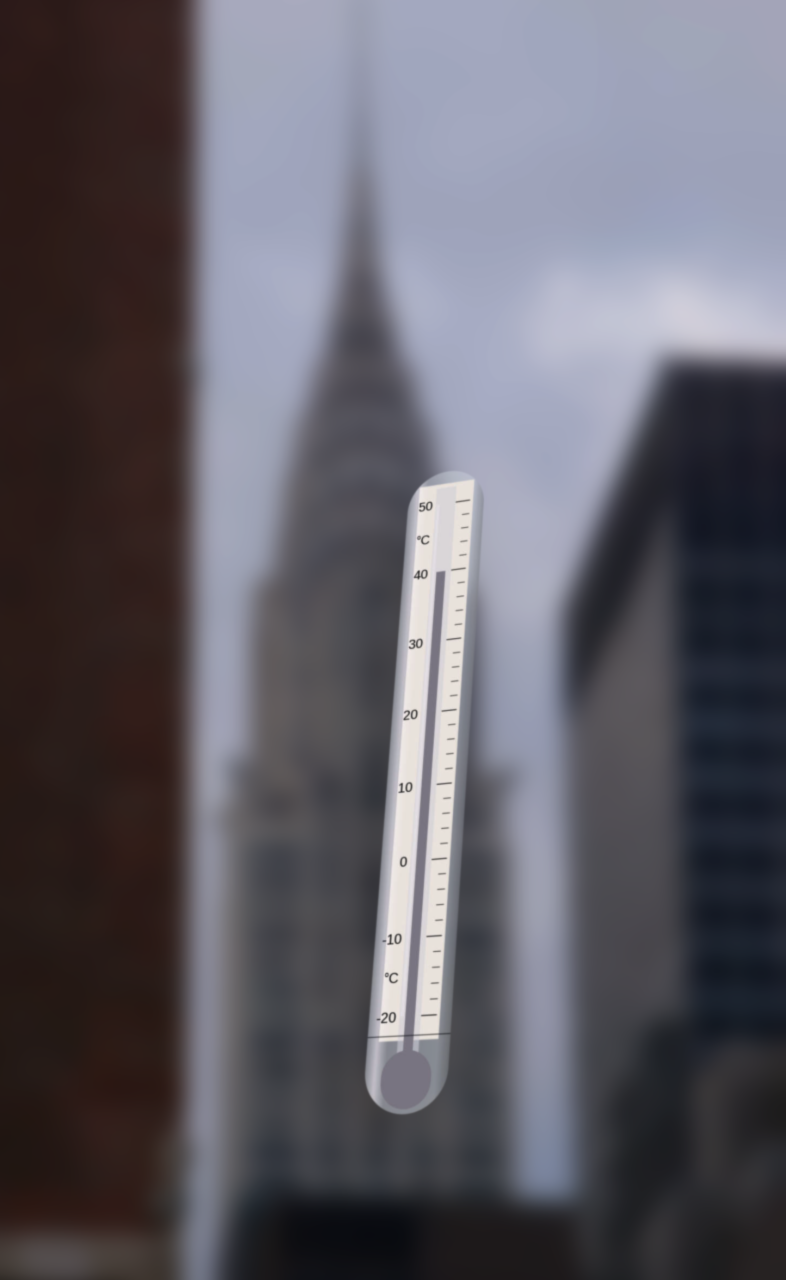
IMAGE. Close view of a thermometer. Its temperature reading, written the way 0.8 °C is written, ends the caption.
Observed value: 40 °C
